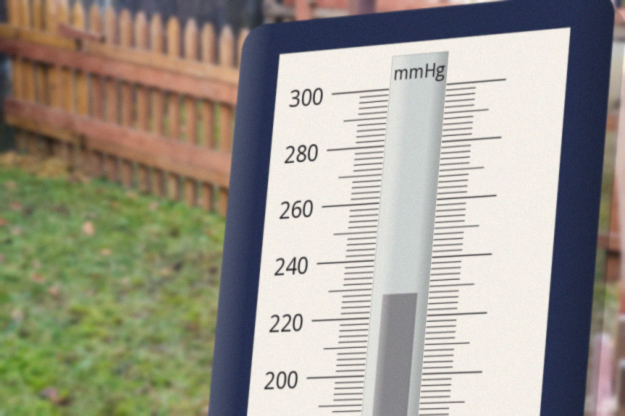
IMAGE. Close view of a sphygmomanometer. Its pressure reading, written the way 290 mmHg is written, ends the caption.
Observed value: 228 mmHg
